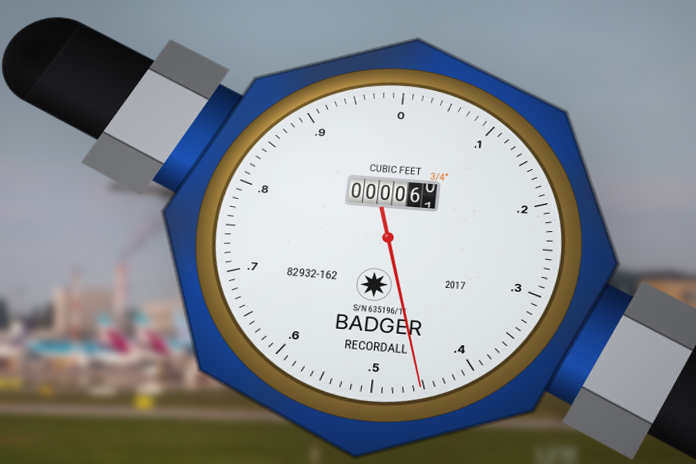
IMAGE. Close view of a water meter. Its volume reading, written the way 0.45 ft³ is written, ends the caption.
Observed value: 60.45 ft³
